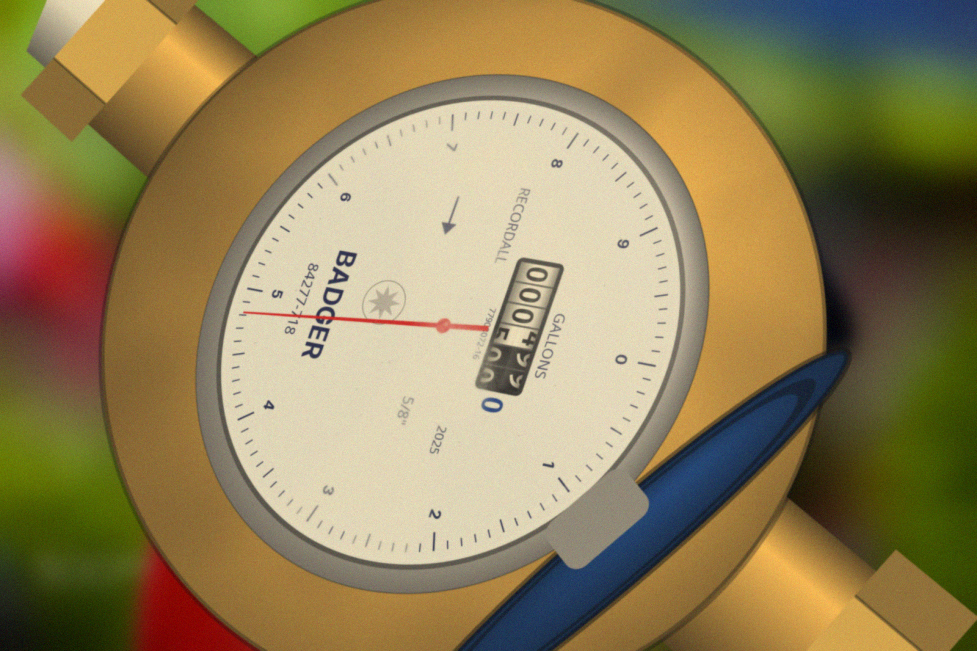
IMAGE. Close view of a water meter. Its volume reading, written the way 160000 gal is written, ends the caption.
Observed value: 4994.8 gal
